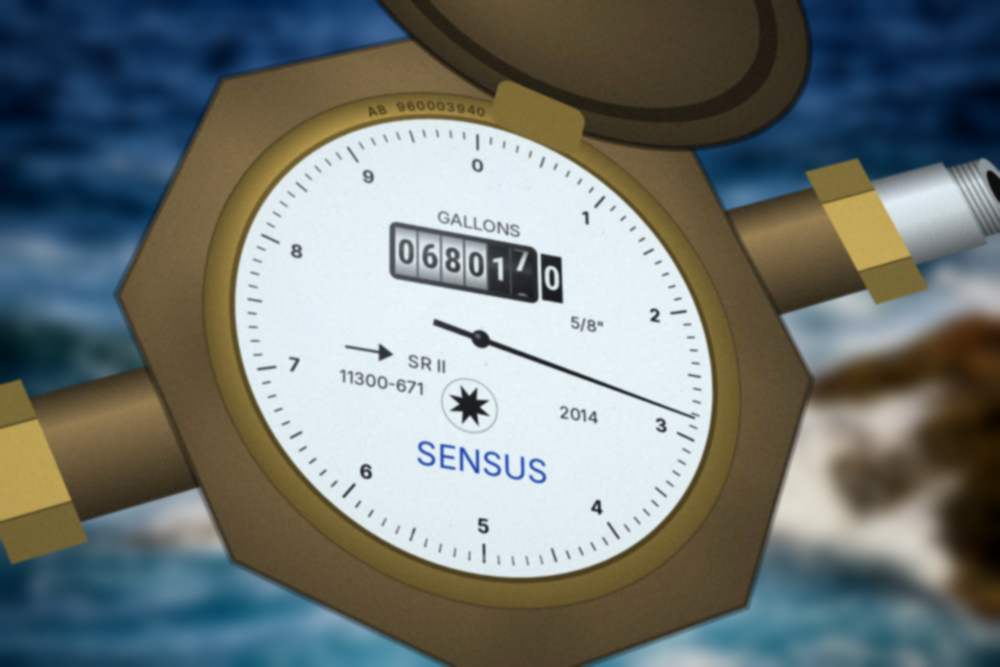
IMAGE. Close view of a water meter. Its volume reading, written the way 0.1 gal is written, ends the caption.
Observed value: 680172.8 gal
